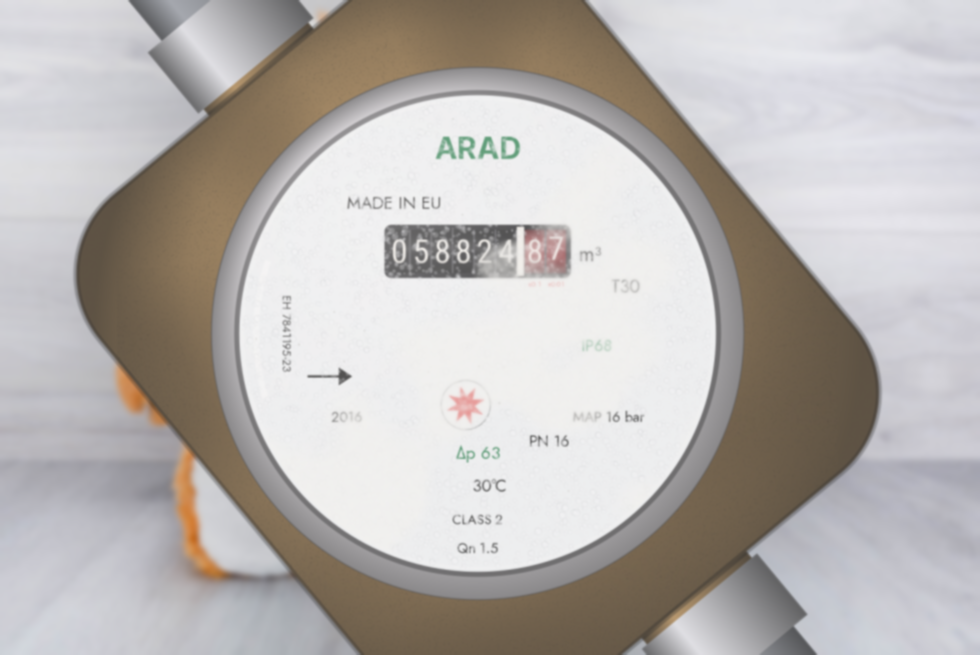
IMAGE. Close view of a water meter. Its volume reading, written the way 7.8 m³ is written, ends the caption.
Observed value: 58824.87 m³
